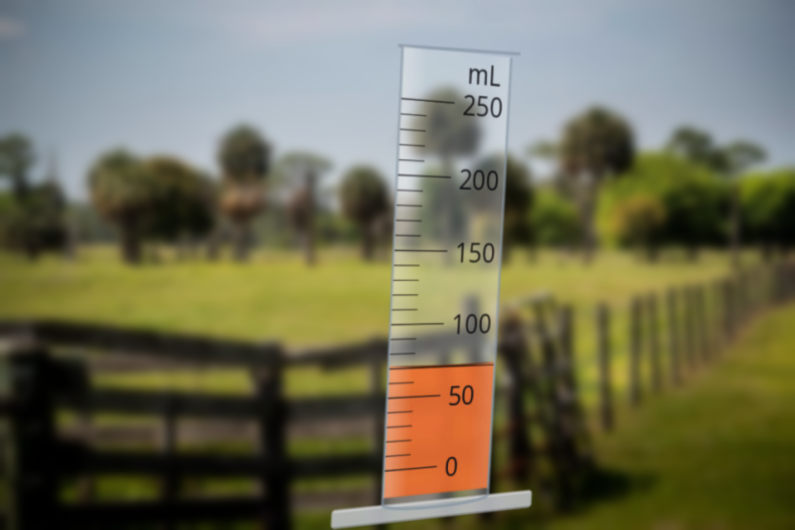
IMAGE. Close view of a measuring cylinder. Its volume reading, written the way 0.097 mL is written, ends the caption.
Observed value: 70 mL
